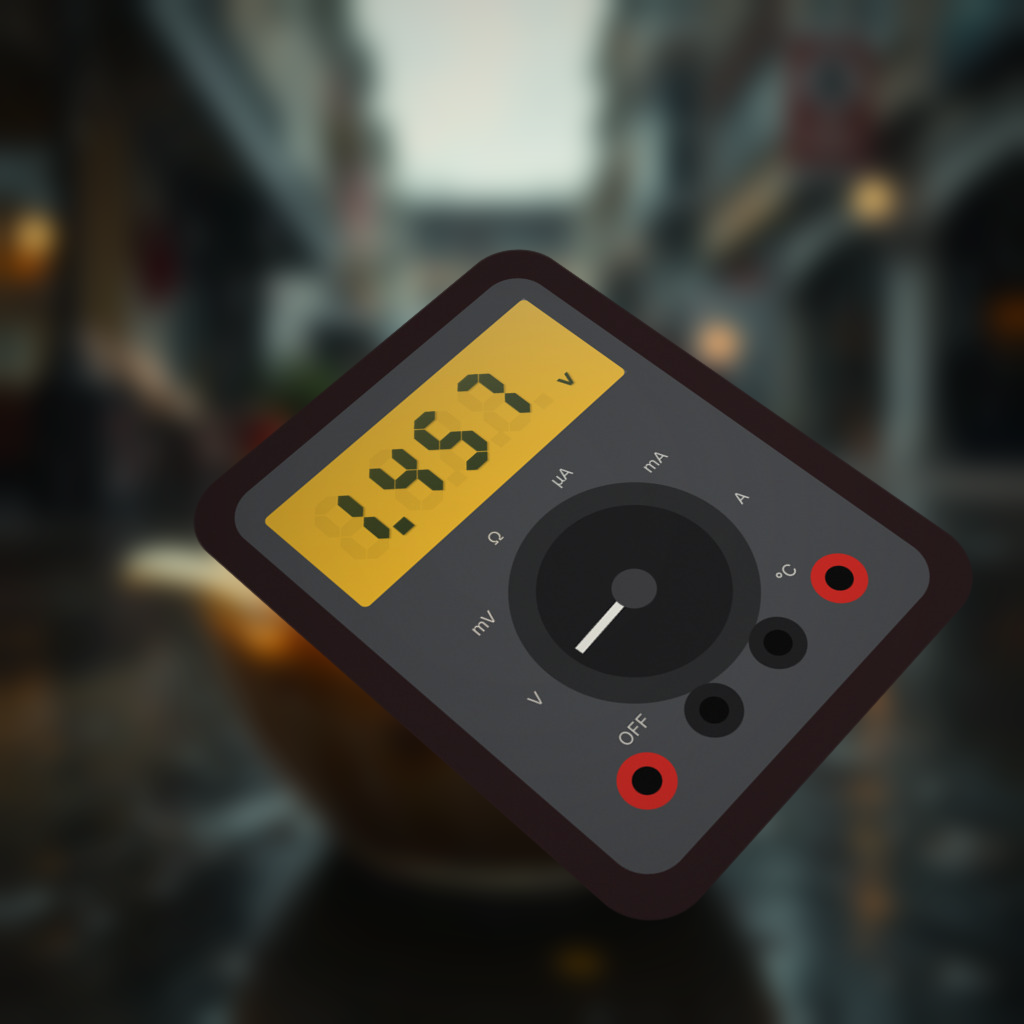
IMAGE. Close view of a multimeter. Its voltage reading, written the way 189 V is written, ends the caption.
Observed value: 1.457 V
